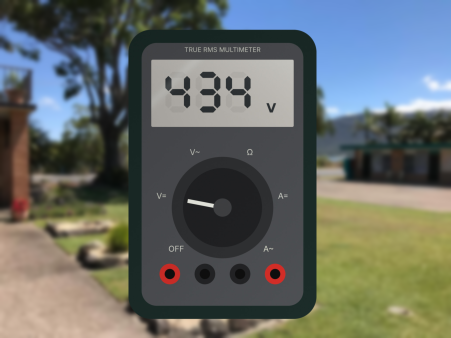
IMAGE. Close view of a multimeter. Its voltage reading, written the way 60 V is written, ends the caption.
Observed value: 434 V
